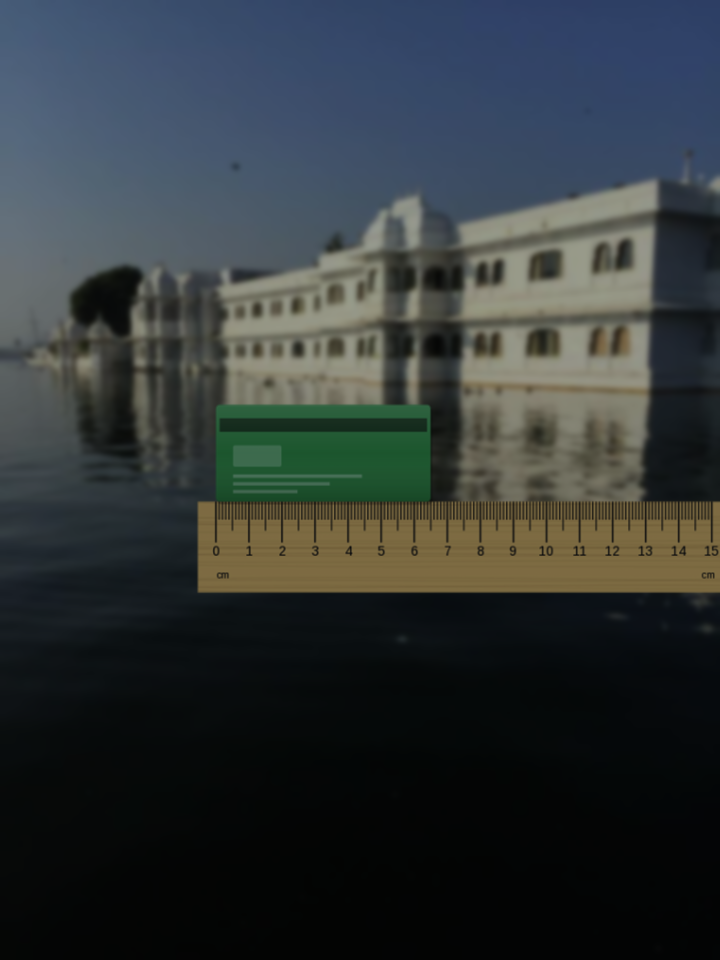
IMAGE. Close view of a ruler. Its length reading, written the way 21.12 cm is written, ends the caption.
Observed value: 6.5 cm
